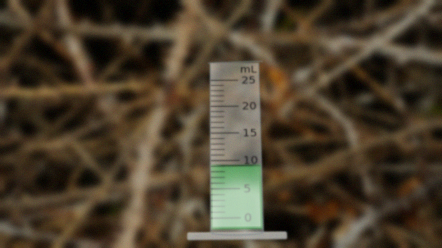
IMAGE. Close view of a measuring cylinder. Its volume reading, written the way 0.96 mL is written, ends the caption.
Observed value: 9 mL
